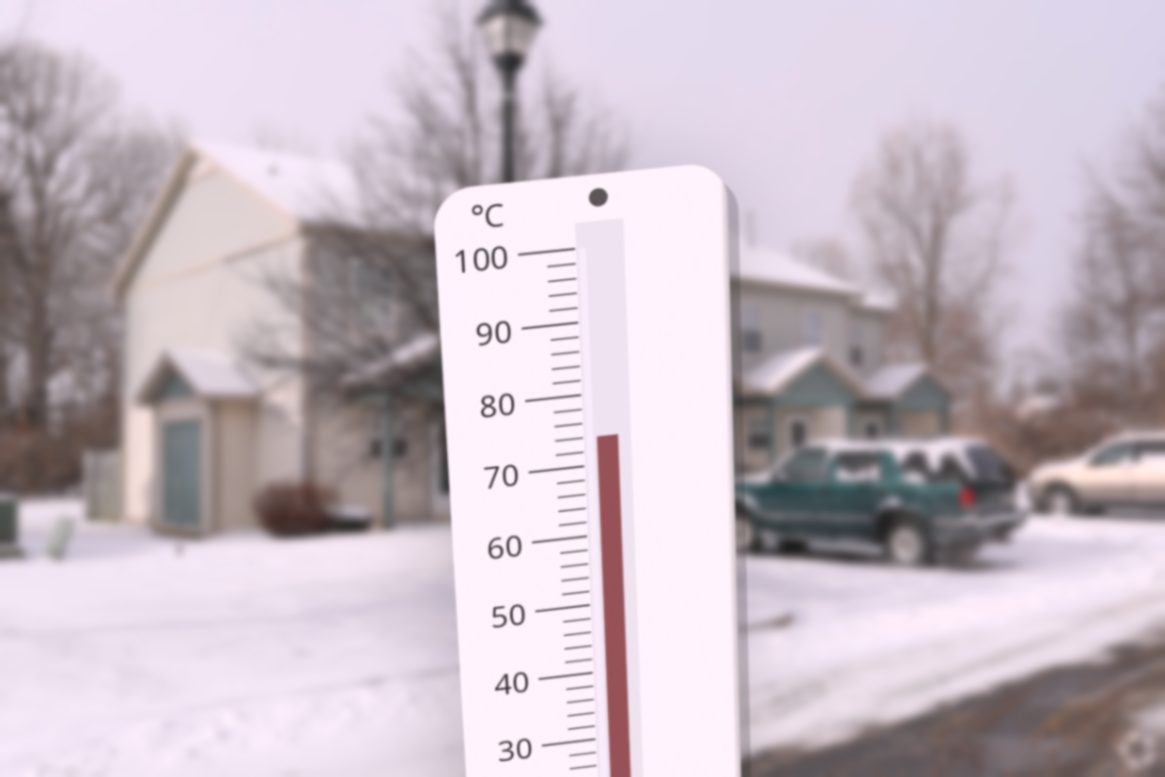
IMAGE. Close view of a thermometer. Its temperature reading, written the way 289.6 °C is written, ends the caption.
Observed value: 74 °C
